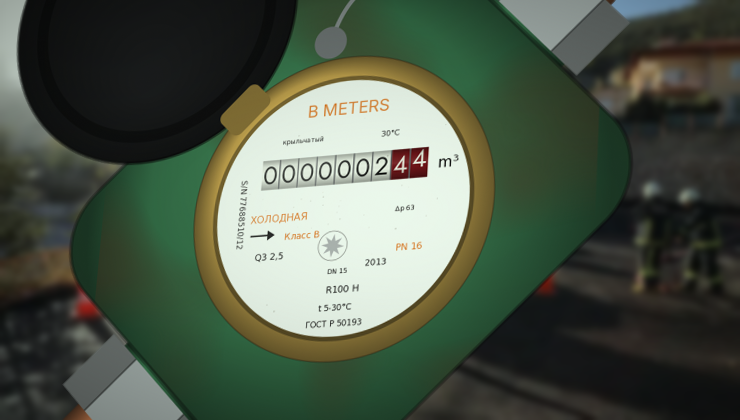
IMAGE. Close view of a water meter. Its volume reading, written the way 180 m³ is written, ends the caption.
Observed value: 2.44 m³
